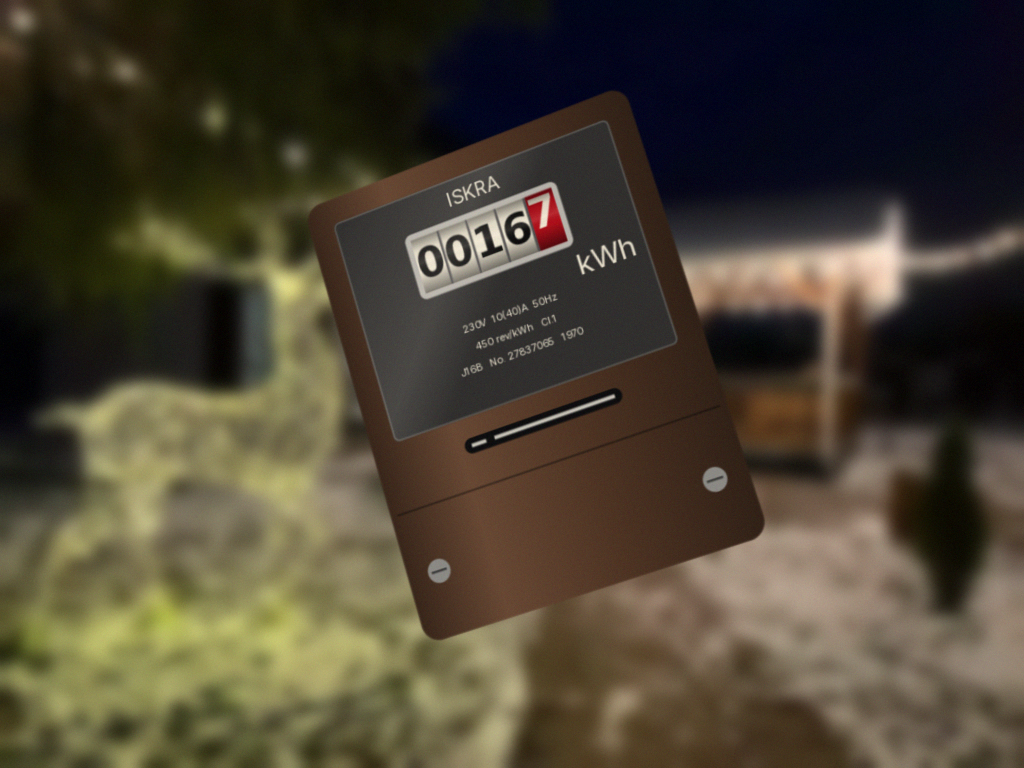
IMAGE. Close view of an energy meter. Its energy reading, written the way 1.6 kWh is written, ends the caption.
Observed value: 16.7 kWh
